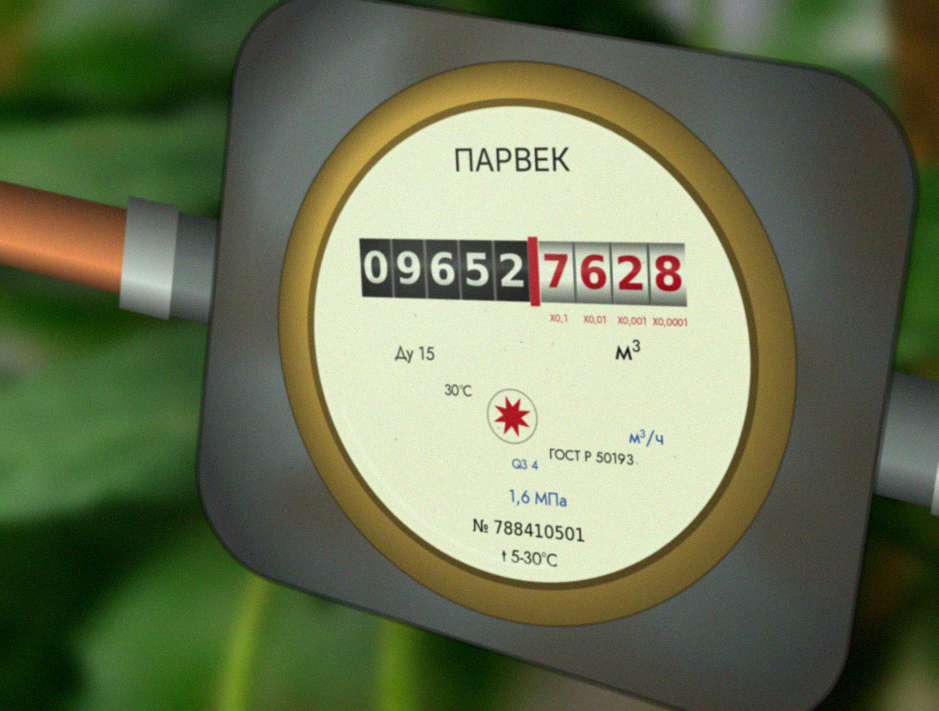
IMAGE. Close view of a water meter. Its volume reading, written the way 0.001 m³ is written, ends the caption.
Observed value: 9652.7628 m³
